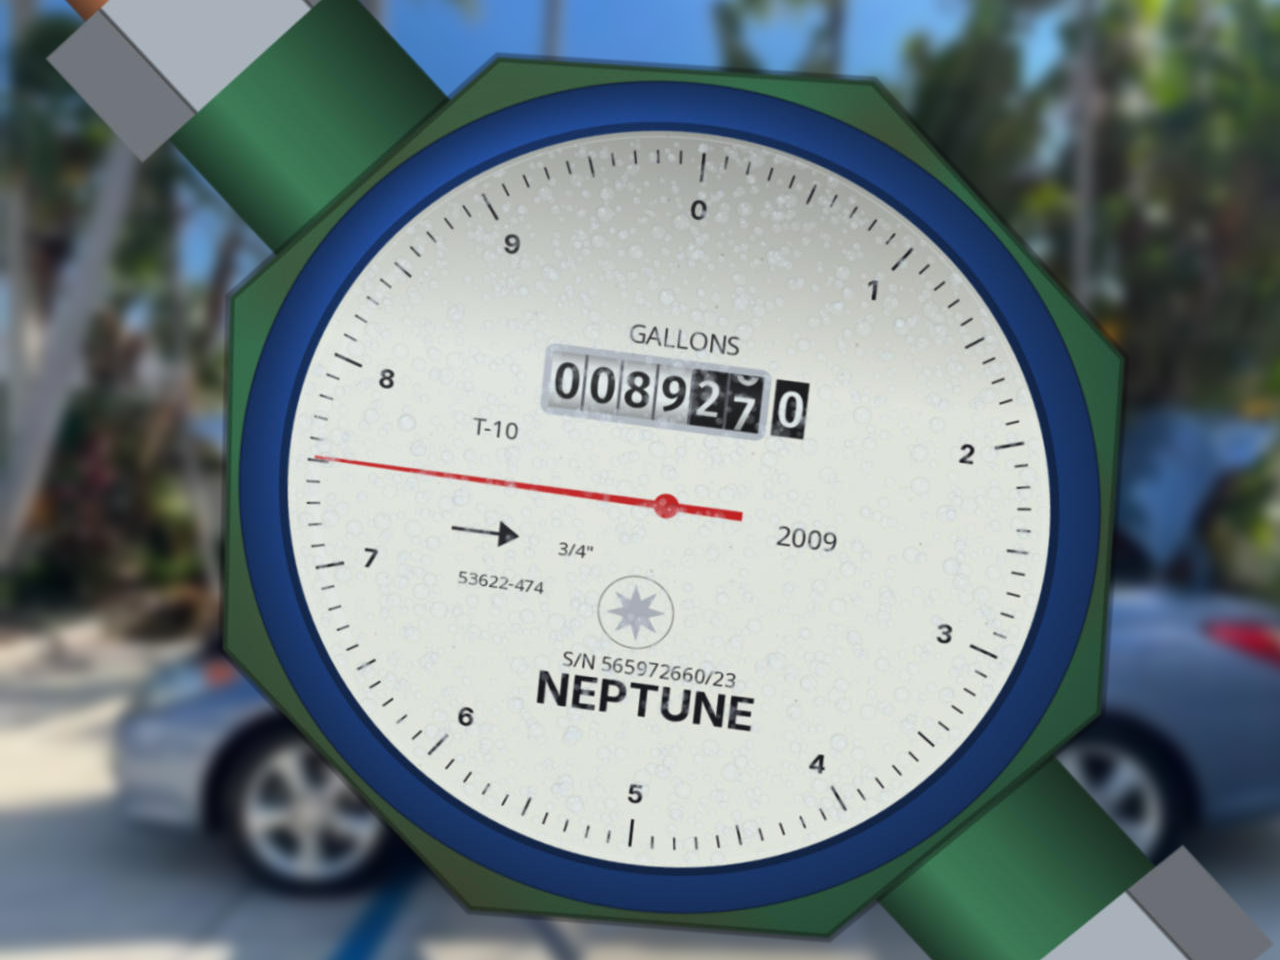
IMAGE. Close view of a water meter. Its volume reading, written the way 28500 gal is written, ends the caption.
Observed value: 89267.5 gal
